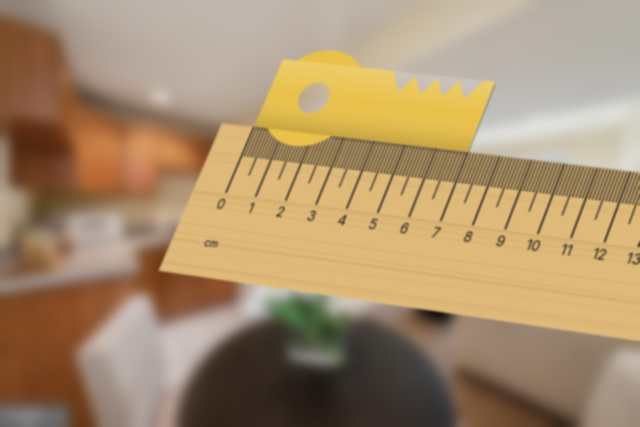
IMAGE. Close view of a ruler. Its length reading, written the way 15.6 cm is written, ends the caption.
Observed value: 7 cm
